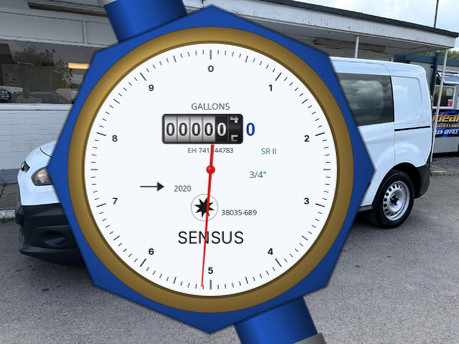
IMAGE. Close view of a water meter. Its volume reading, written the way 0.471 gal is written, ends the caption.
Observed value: 45.1 gal
